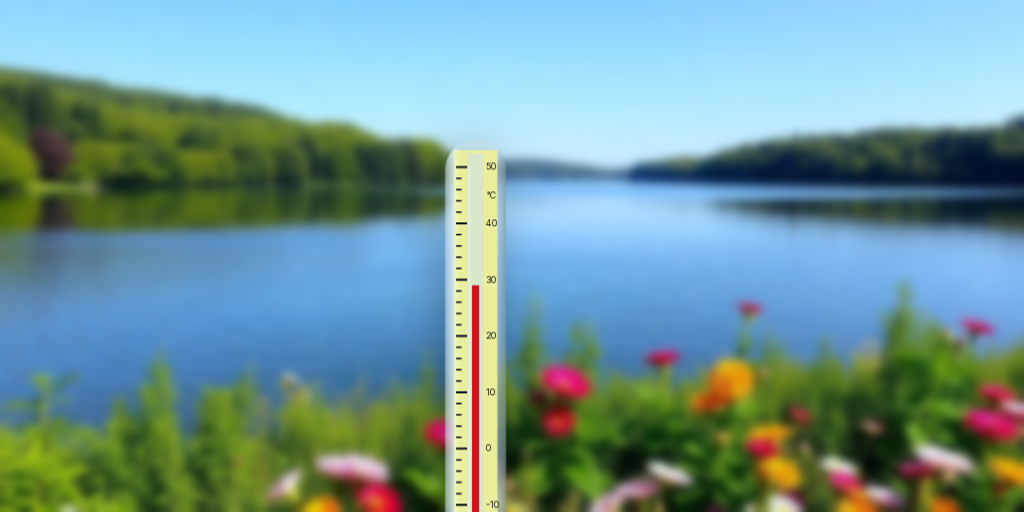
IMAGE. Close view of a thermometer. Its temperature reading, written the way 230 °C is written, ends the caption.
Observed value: 29 °C
